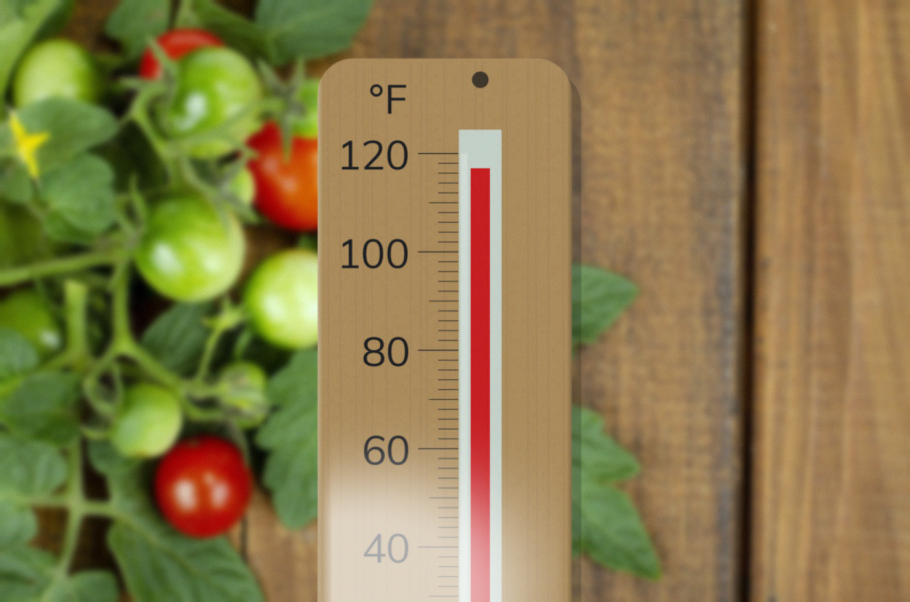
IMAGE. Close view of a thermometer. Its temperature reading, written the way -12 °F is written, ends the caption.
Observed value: 117 °F
